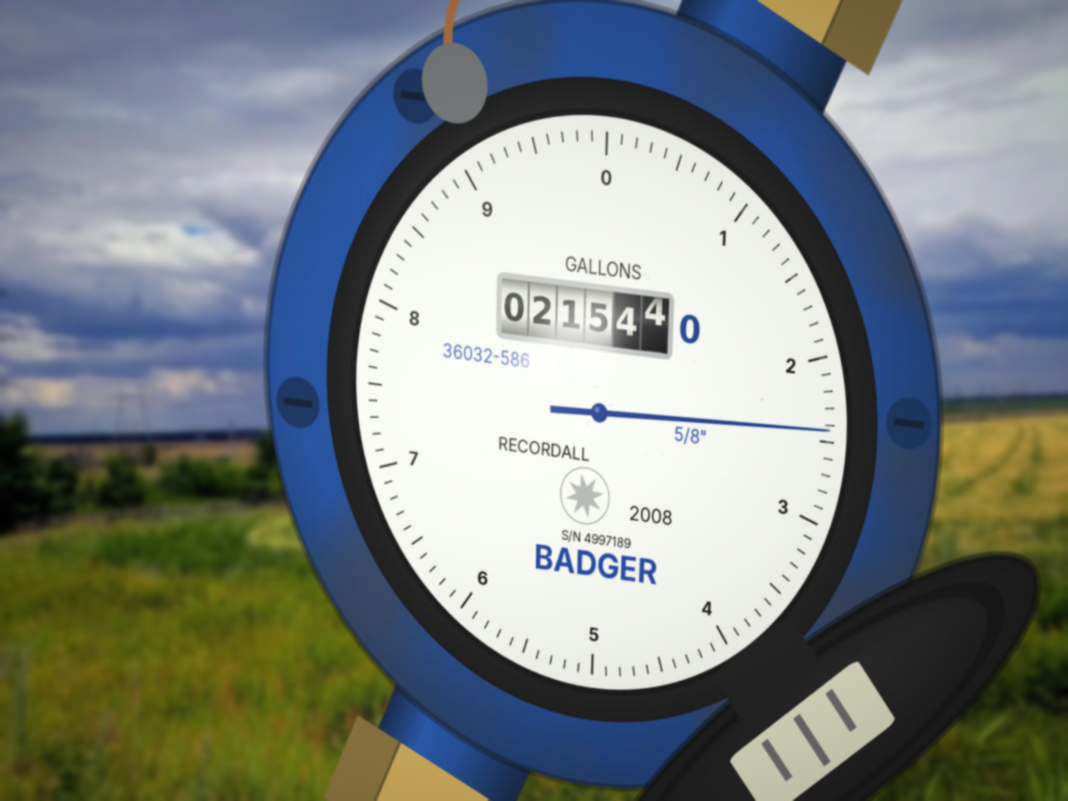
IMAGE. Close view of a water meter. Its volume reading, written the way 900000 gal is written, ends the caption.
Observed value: 215442.4 gal
